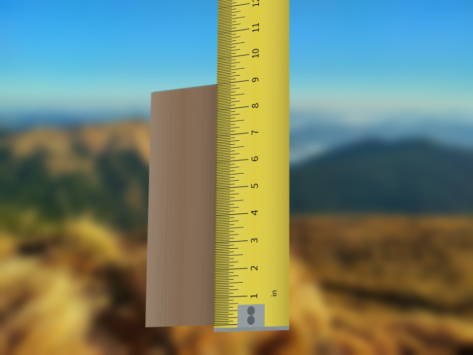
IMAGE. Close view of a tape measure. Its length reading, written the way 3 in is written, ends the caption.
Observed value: 9 in
